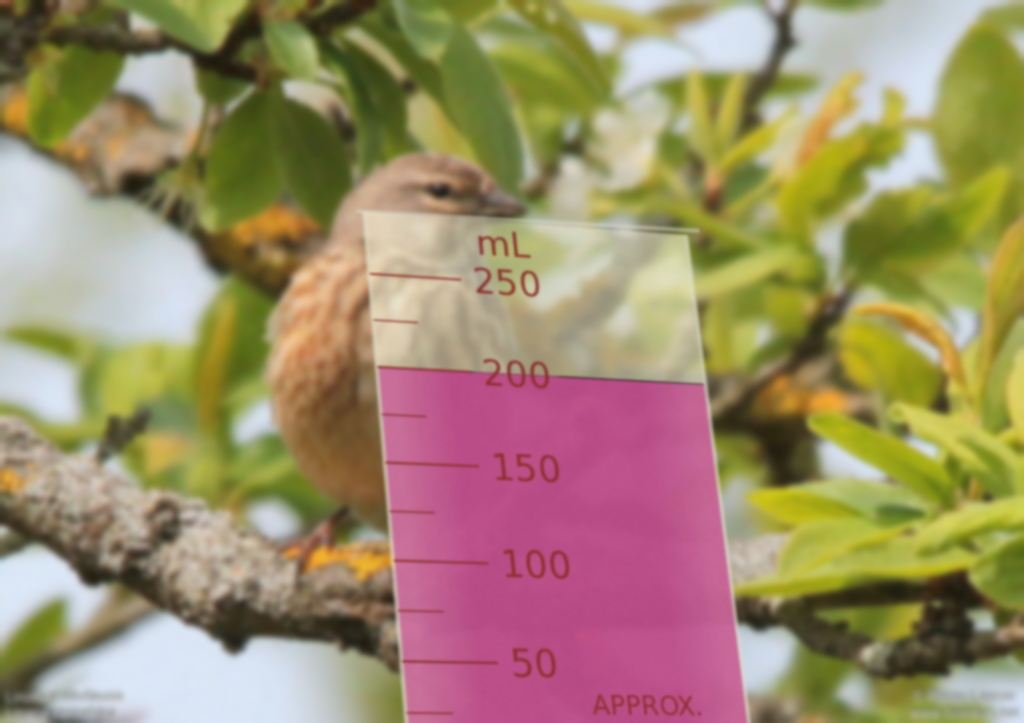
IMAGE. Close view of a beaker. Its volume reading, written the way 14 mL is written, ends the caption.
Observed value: 200 mL
